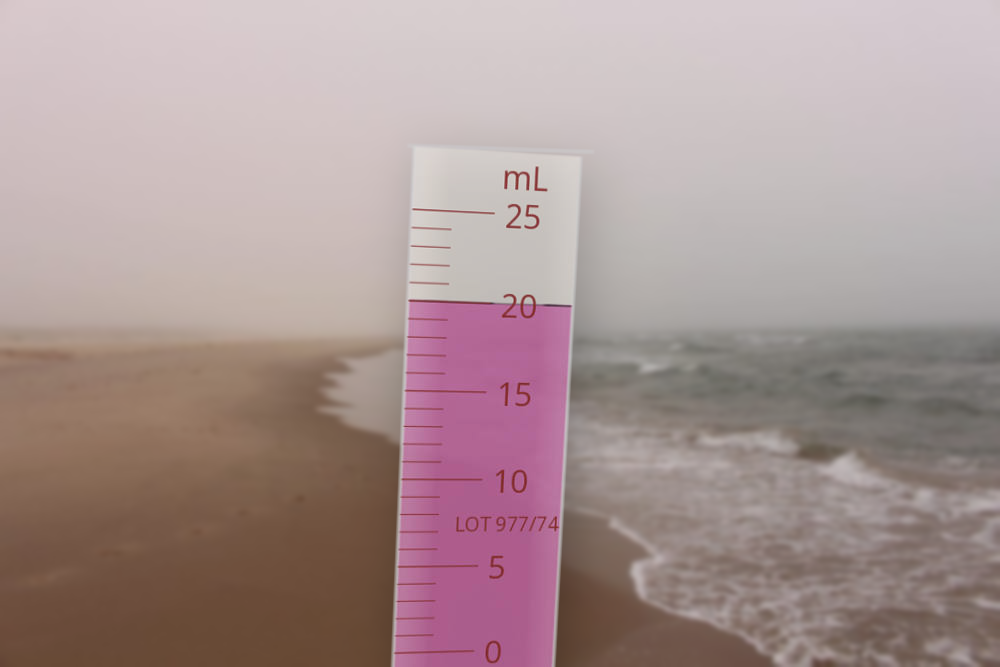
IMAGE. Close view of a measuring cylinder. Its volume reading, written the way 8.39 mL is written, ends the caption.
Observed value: 20 mL
